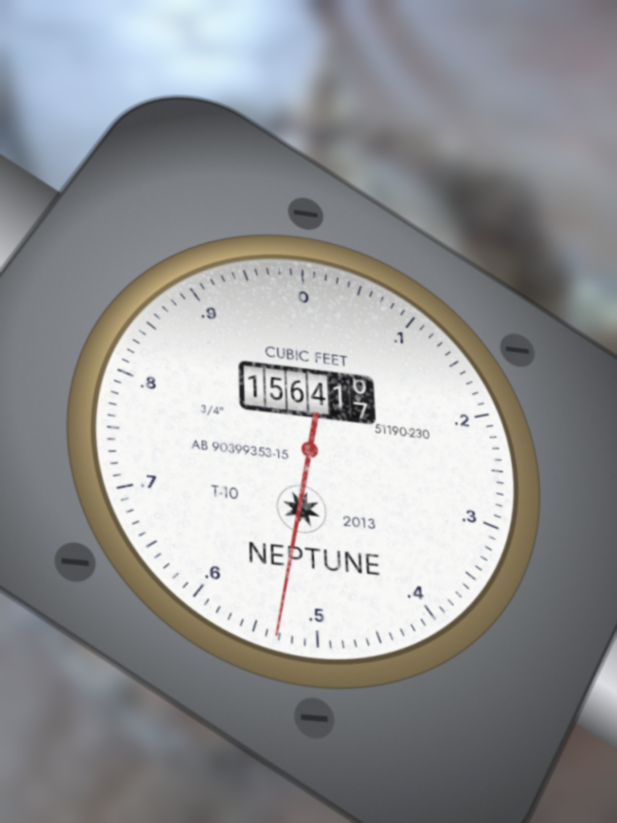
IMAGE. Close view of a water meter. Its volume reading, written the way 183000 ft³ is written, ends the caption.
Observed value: 156416.53 ft³
